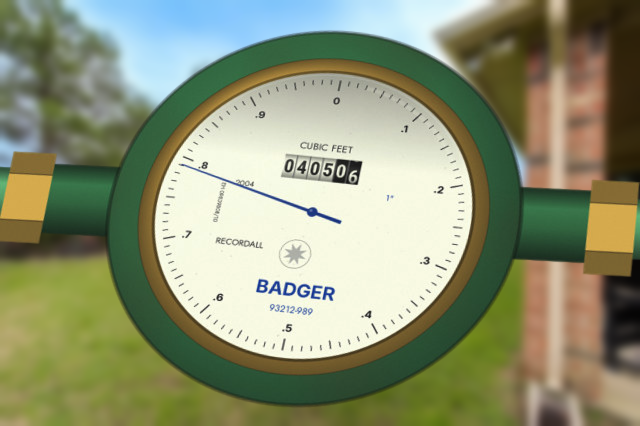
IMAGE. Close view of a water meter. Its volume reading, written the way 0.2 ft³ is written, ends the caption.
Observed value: 40505.79 ft³
